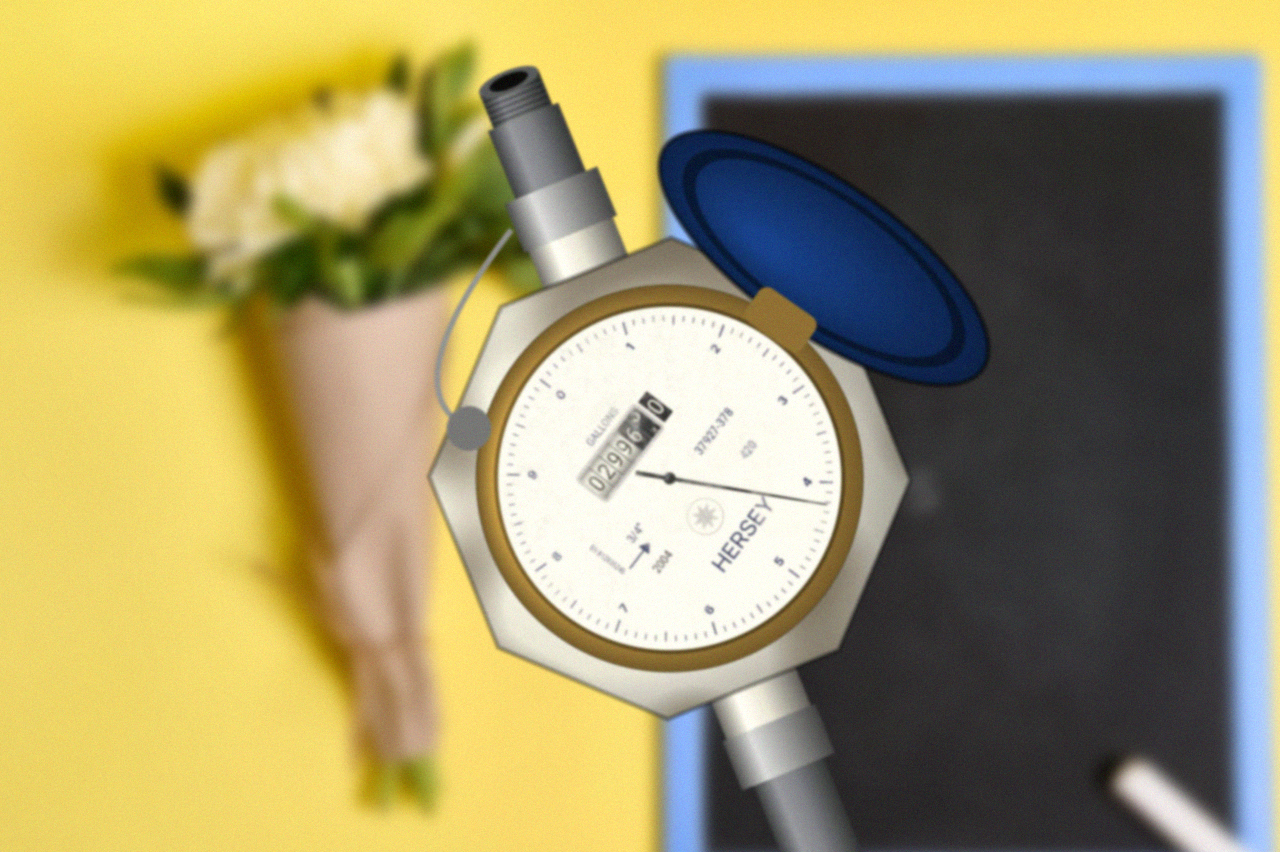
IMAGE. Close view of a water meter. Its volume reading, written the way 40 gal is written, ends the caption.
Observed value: 299634.2 gal
